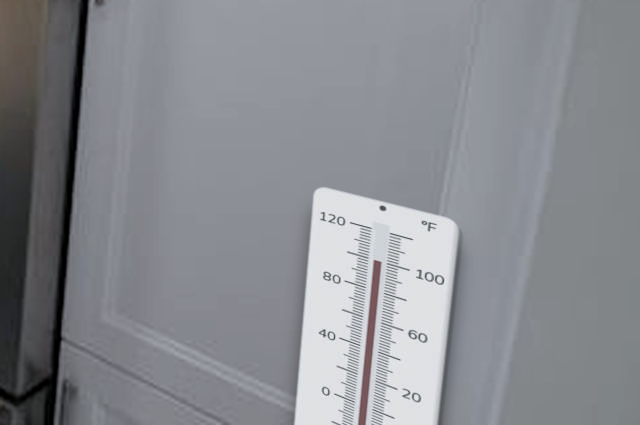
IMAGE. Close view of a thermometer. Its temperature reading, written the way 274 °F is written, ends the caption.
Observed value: 100 °F
